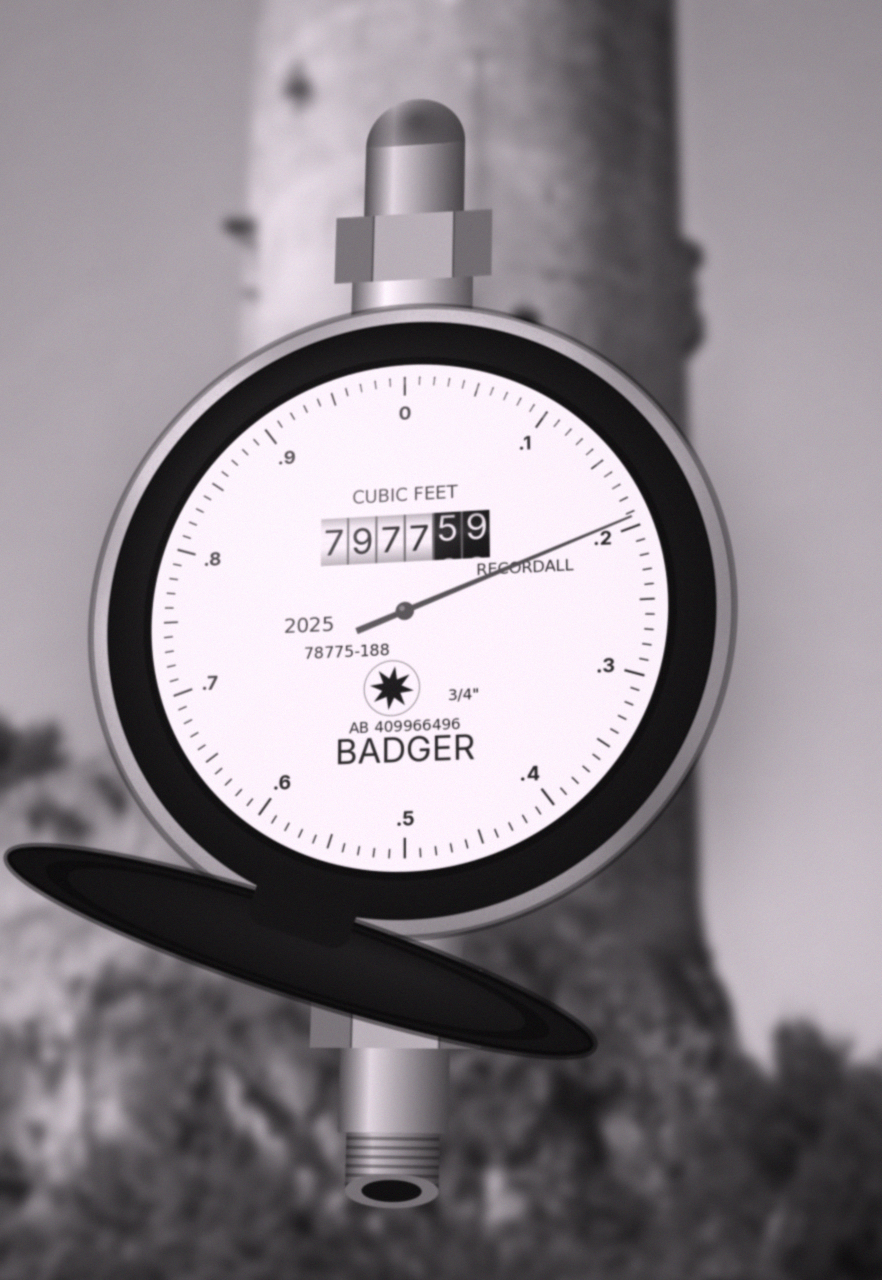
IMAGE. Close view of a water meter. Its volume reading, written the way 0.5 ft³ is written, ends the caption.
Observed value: 797759.19 ft³
